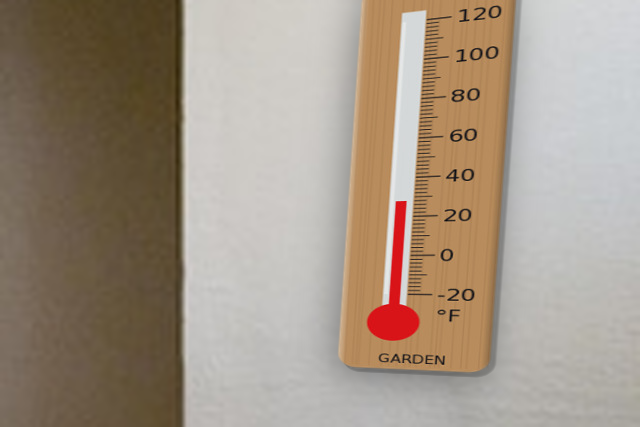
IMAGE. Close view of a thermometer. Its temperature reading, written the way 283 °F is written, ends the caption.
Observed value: 28 °F
